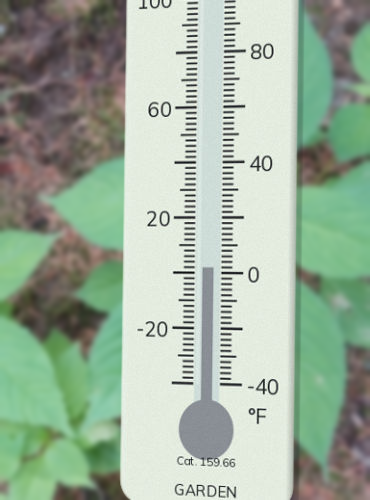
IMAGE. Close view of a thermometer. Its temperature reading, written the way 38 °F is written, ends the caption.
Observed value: 2 °F
